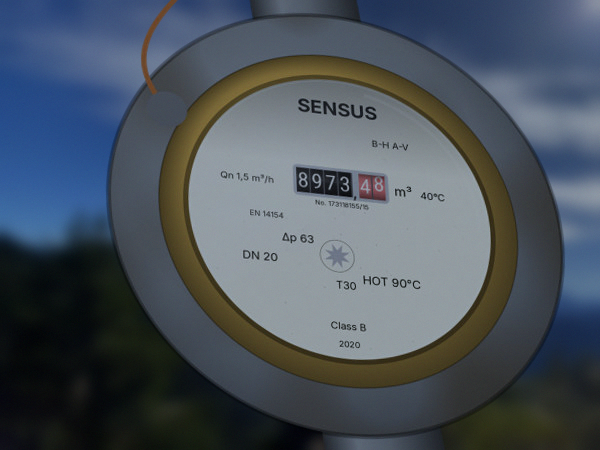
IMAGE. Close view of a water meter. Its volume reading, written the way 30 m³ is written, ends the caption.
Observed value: 8973.48 m³
